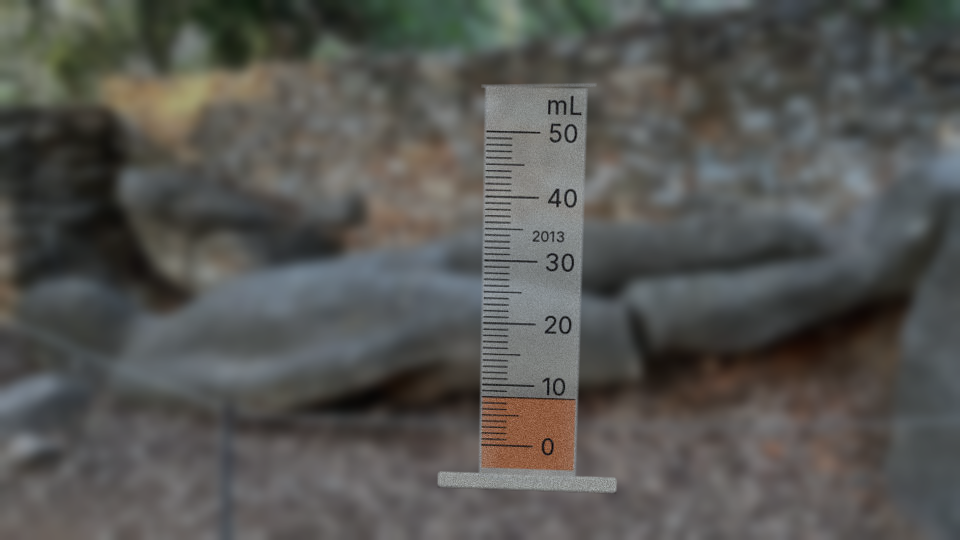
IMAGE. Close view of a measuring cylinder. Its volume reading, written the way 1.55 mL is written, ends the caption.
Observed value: 8 mL
